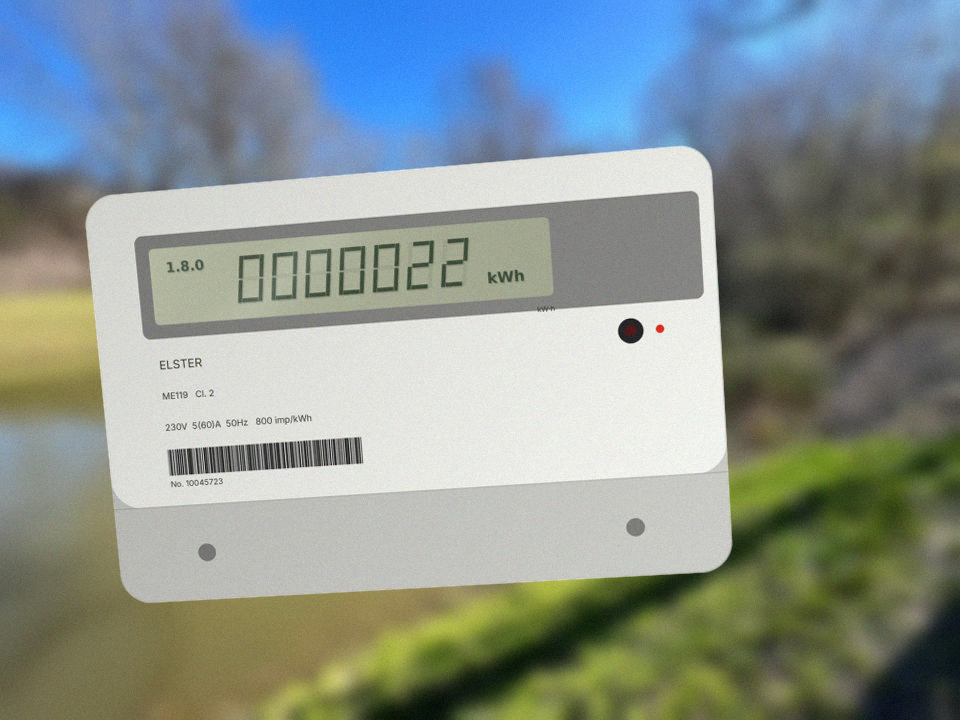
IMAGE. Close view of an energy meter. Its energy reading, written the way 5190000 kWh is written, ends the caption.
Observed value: 22 kWh
